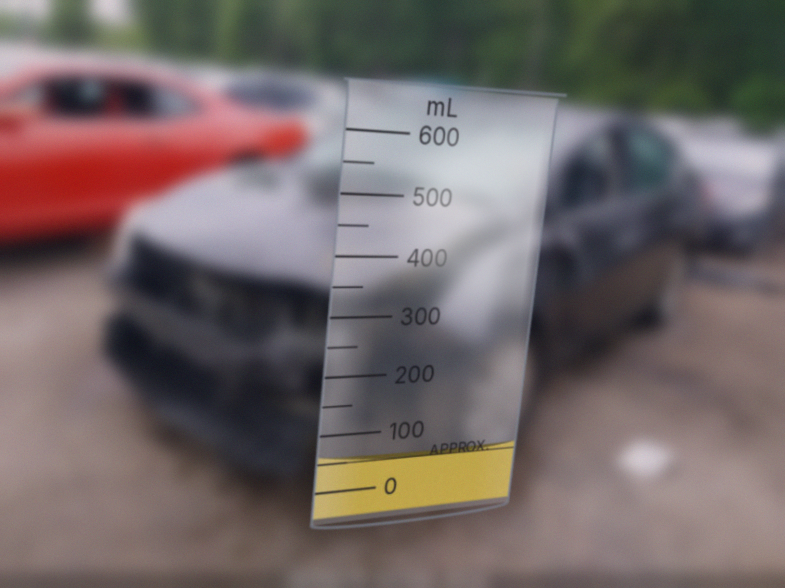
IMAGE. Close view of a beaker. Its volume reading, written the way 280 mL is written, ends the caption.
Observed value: 50 mL
